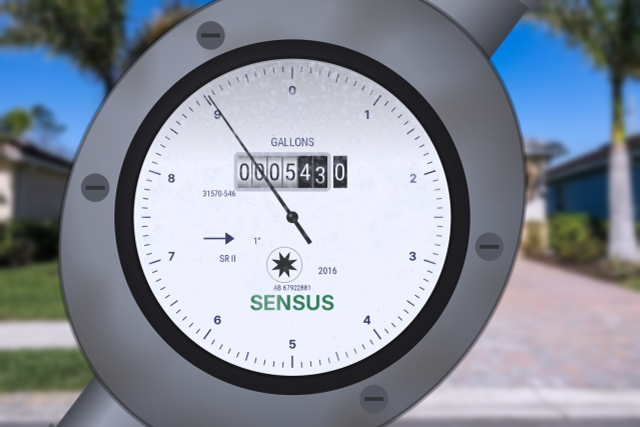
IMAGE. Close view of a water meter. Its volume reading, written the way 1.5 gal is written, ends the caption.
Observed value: 5429.0 gal
